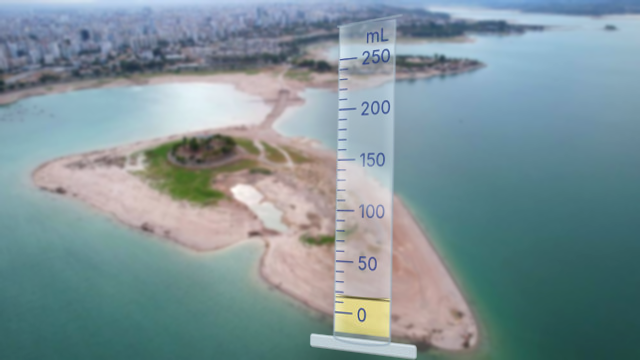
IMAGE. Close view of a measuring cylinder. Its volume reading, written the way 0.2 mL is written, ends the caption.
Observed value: 15 mL
